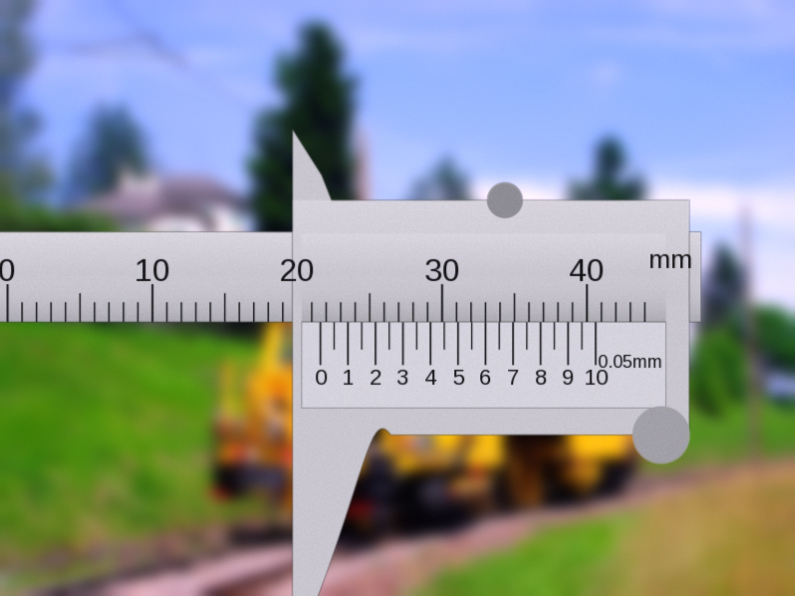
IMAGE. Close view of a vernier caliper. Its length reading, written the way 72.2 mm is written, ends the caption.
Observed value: 21.6 mm
